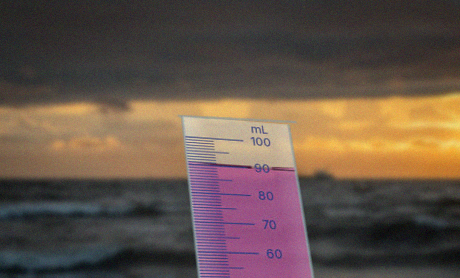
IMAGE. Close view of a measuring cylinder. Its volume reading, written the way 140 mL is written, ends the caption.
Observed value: 90 mL
